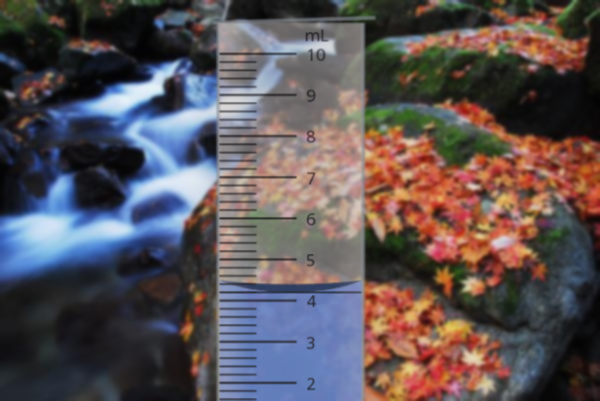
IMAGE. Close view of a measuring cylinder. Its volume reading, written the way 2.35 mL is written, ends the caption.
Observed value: 4.2 mL
